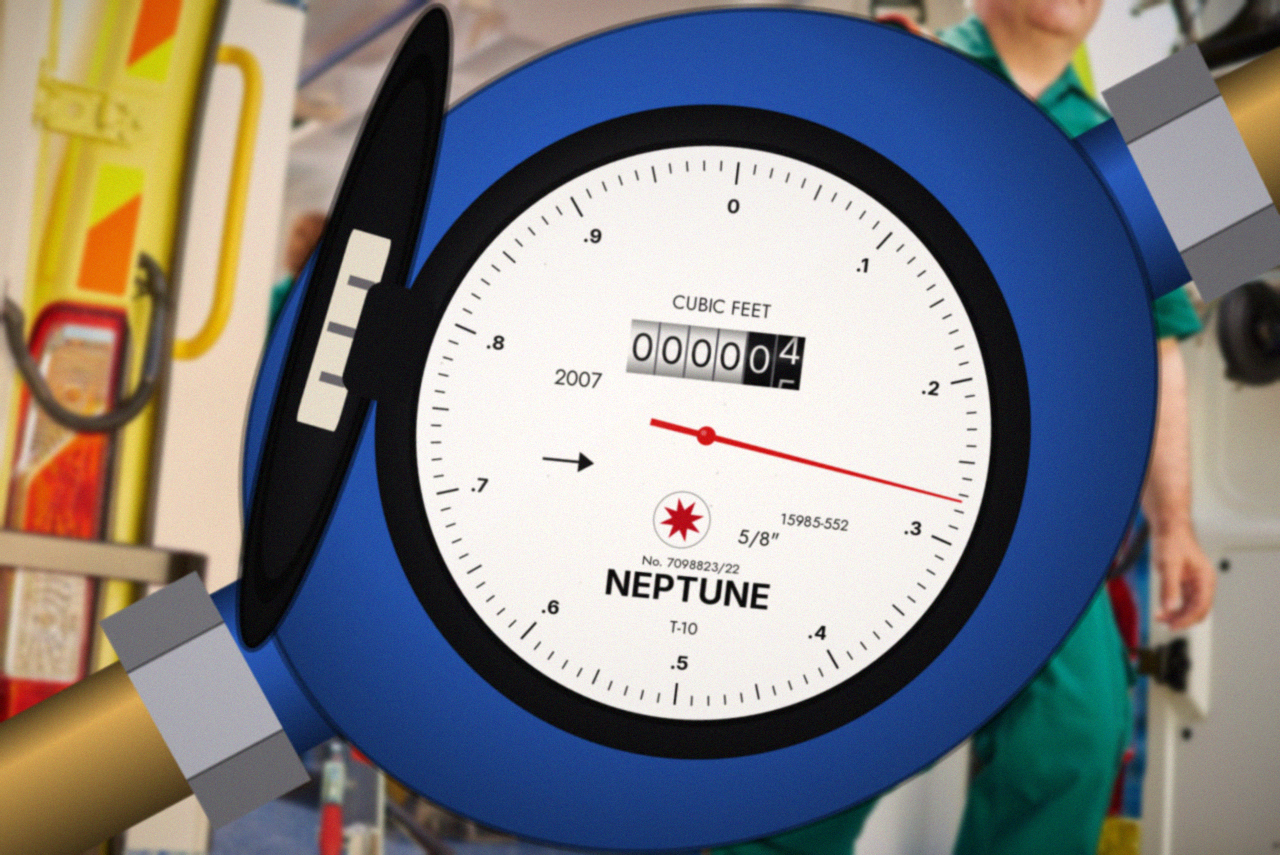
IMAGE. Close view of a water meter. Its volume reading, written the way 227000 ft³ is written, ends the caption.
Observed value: 4.27 ft³
